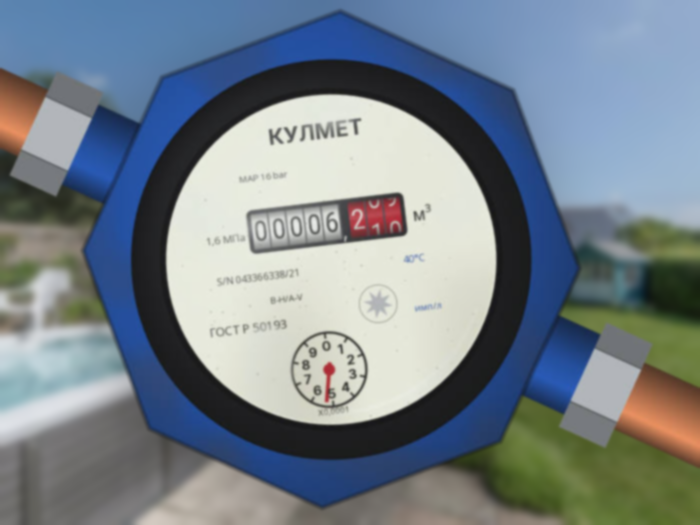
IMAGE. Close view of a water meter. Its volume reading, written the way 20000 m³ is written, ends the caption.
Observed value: 6.2095 m³
